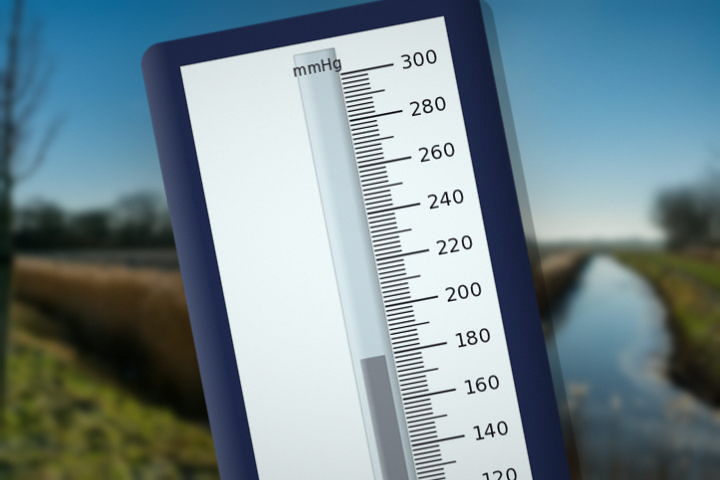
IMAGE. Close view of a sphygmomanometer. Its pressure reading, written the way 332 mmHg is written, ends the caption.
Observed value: 180 mmHg
